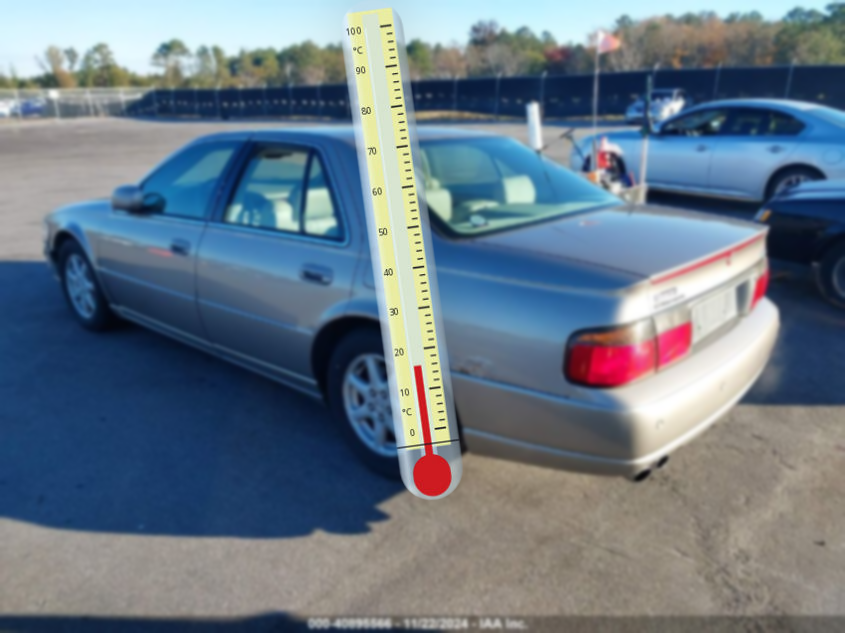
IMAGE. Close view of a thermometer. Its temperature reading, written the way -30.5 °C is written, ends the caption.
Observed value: 16 °C
